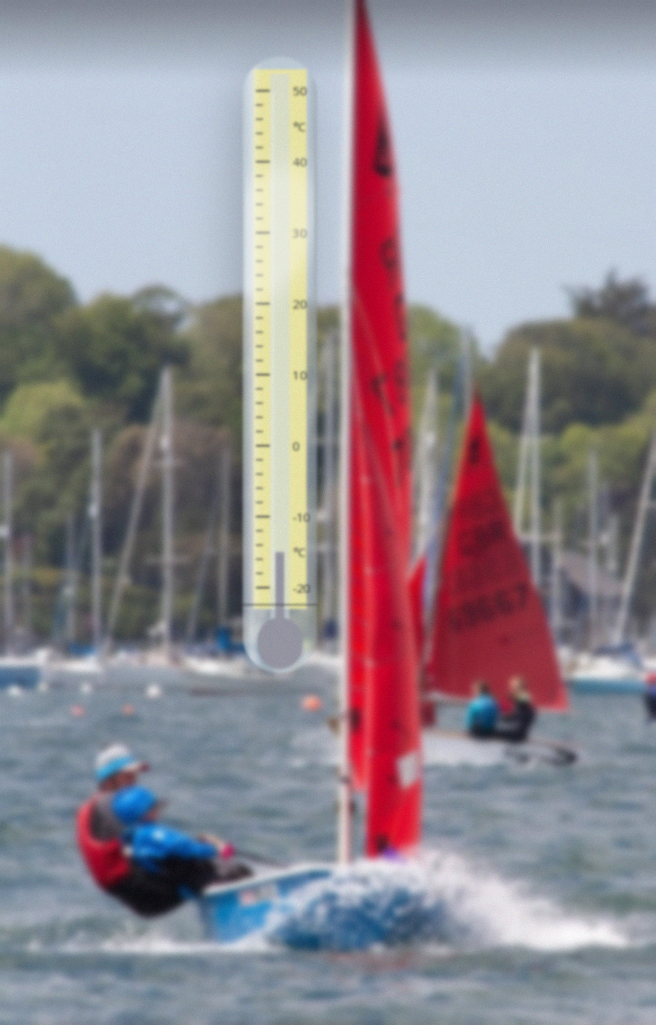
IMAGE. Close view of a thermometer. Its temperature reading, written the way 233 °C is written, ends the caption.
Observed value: -15 °C
